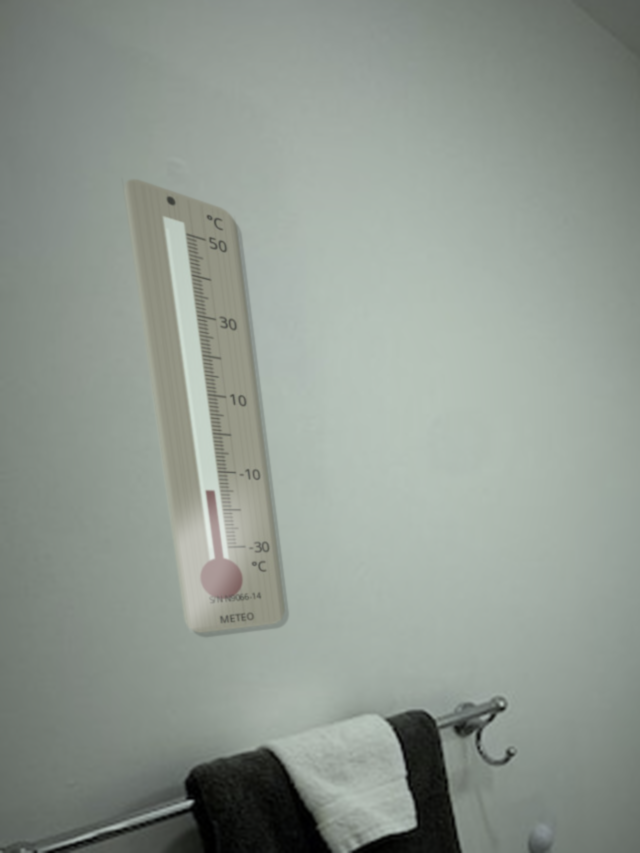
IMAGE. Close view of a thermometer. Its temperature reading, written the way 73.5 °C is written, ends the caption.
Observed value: -15 °C
